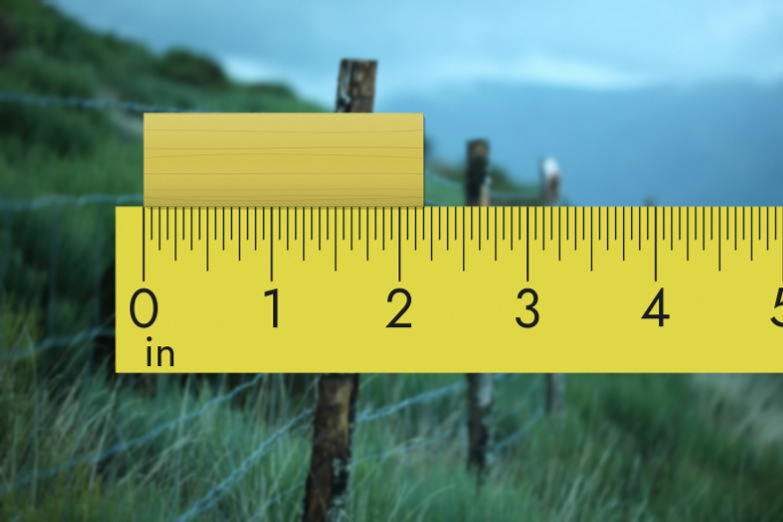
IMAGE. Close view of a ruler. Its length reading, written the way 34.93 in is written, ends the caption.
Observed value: 2.1875 in
